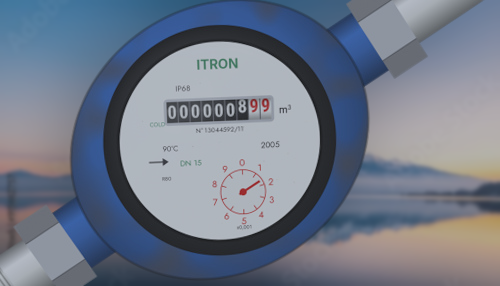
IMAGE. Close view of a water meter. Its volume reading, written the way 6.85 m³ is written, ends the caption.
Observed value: 8.991 m³
